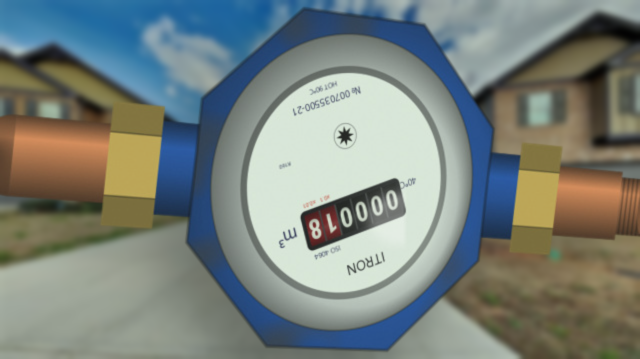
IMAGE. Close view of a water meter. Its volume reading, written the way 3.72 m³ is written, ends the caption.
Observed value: 0.18 m³
